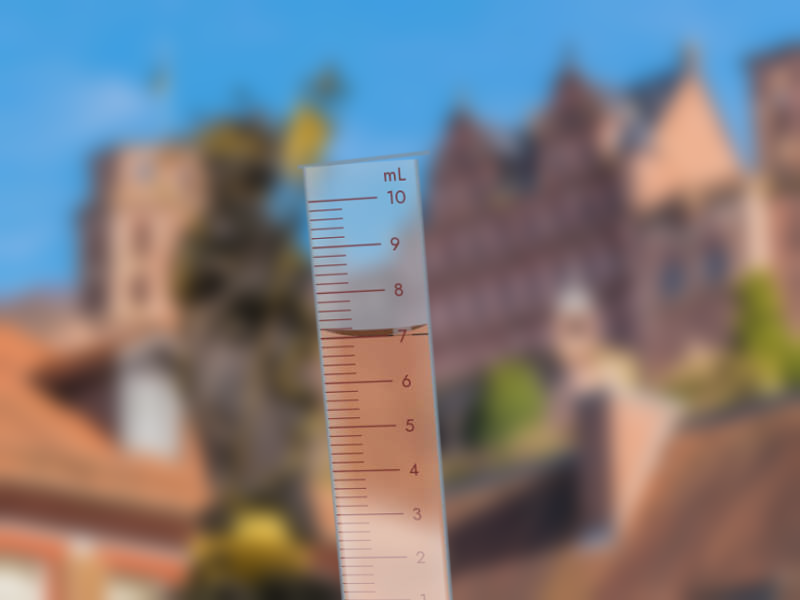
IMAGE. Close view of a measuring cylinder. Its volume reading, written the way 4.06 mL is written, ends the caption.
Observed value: 7 mL
